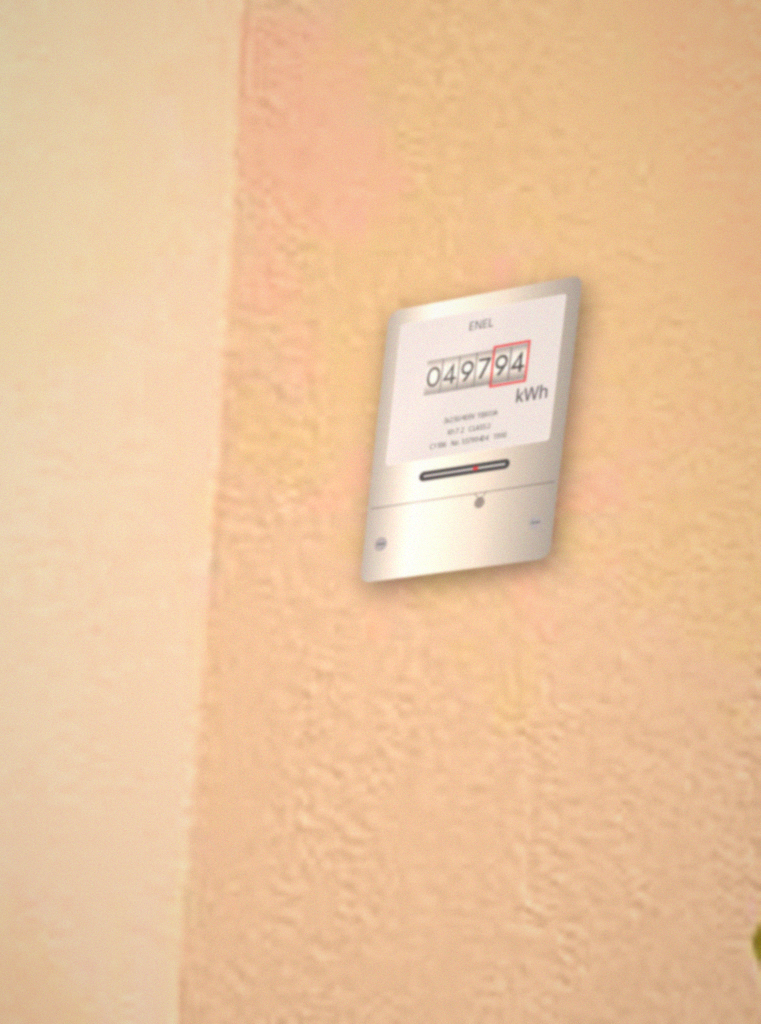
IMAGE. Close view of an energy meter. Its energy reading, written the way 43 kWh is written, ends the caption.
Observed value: 497.94 kWh
